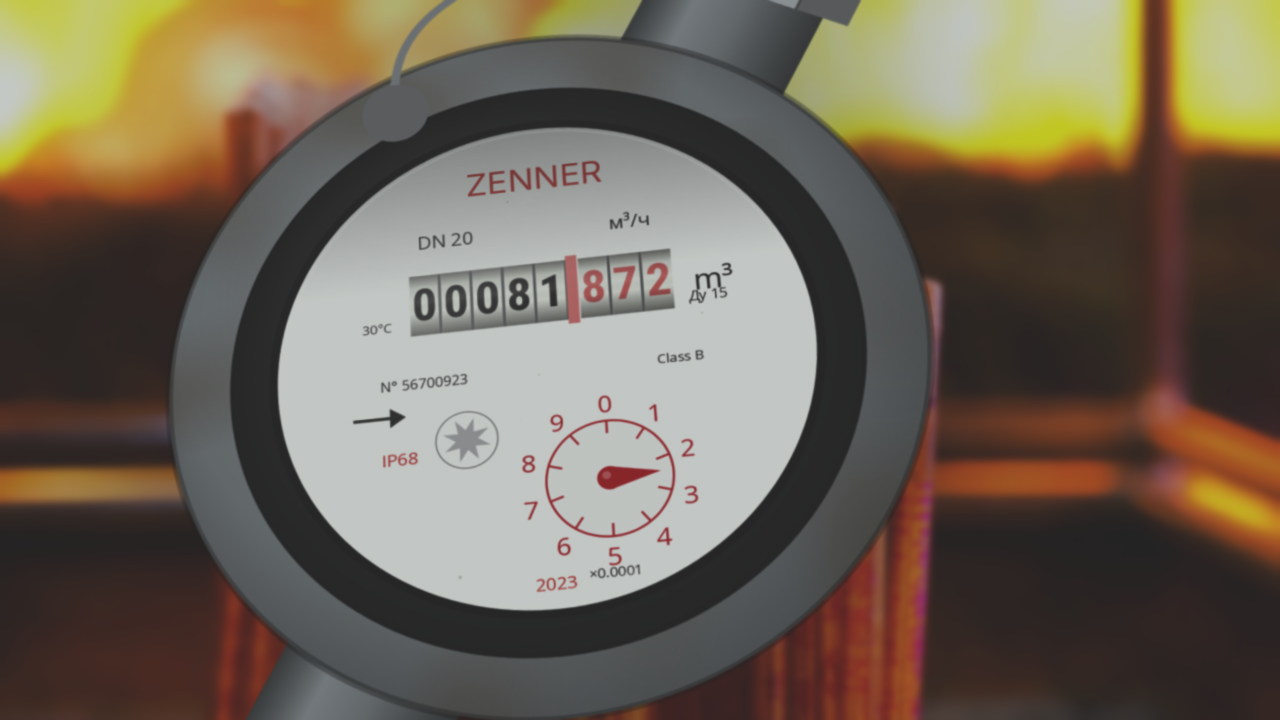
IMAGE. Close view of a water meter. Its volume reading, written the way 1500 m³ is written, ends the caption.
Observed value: 81.8722 m³
